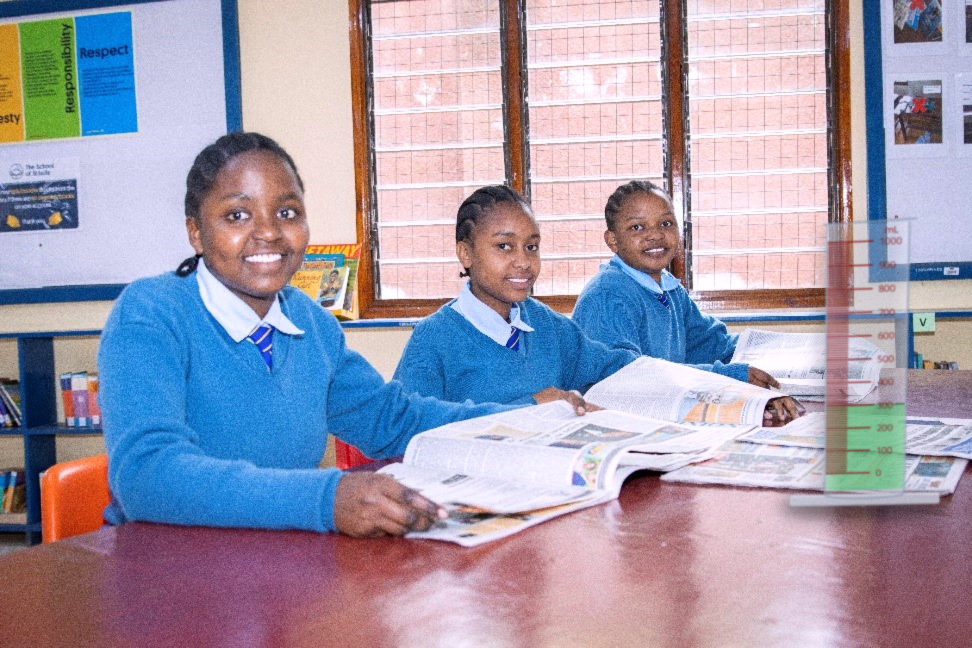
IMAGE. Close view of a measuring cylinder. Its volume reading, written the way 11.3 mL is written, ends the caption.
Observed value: 300 mL
